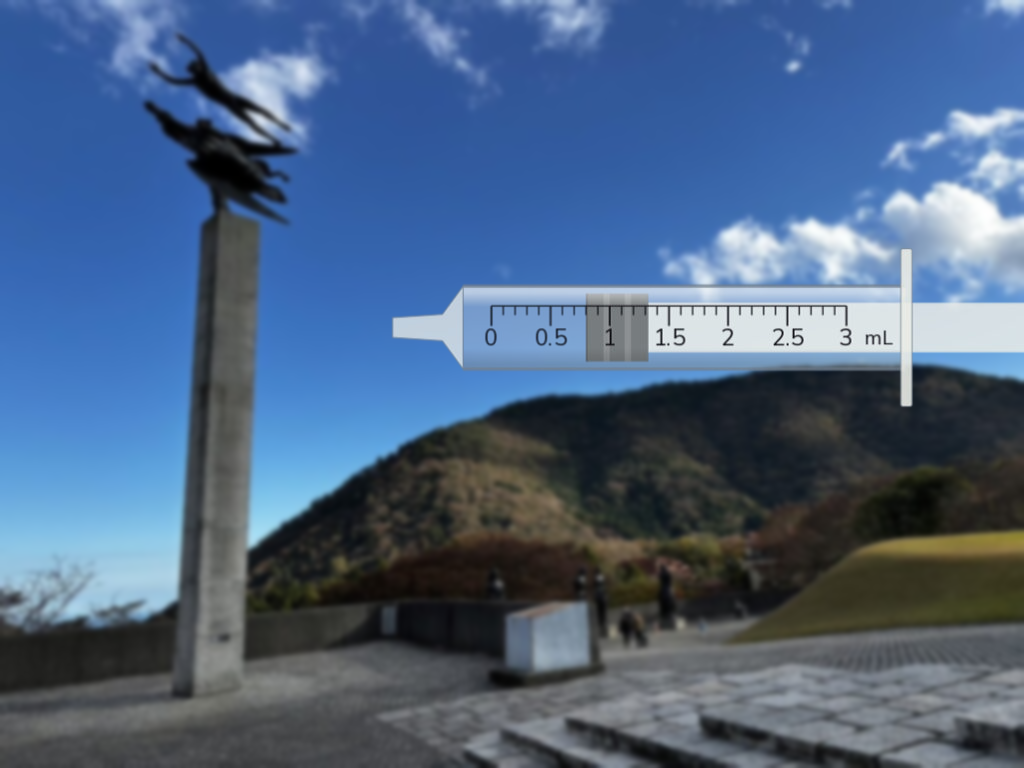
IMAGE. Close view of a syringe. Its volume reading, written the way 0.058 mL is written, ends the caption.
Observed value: 0.8 mL
